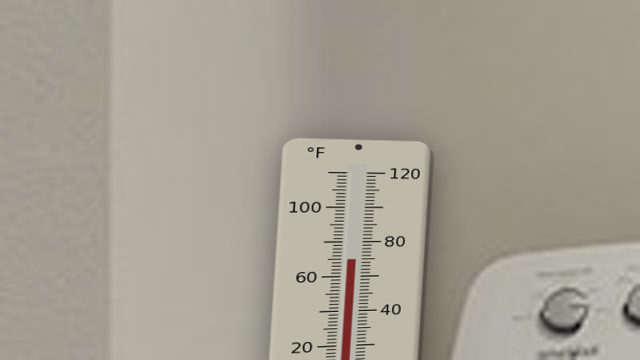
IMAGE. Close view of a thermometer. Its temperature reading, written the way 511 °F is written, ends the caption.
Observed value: 70 °F
